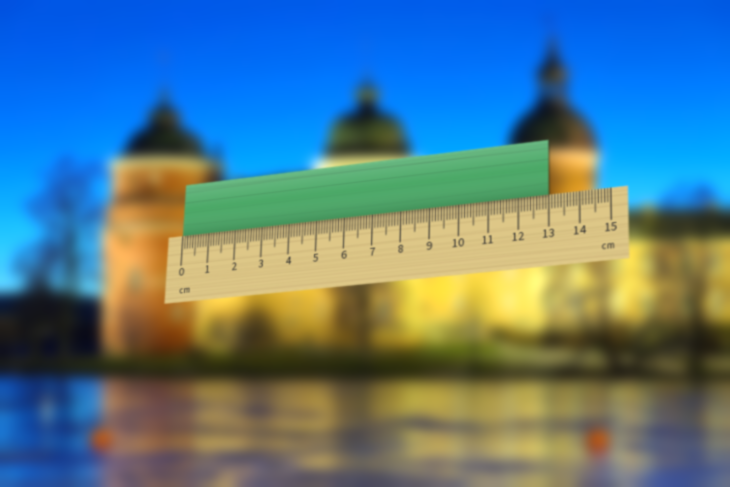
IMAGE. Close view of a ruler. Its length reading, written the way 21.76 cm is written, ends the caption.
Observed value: 13 cm
